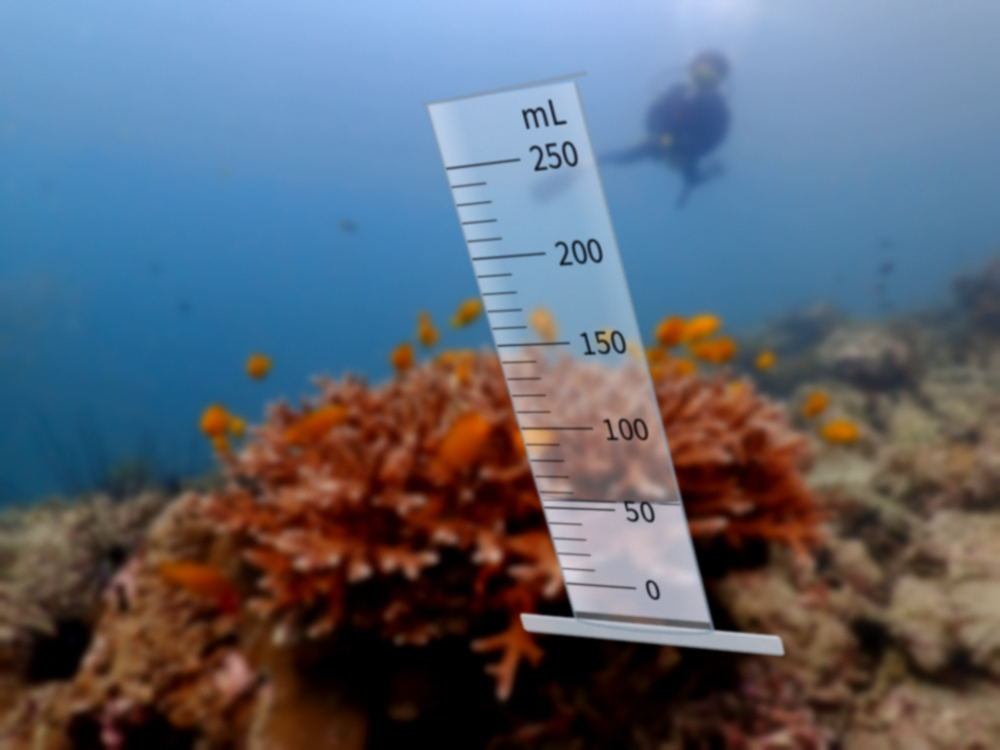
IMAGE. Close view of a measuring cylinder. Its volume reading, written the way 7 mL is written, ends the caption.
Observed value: 55 mL
